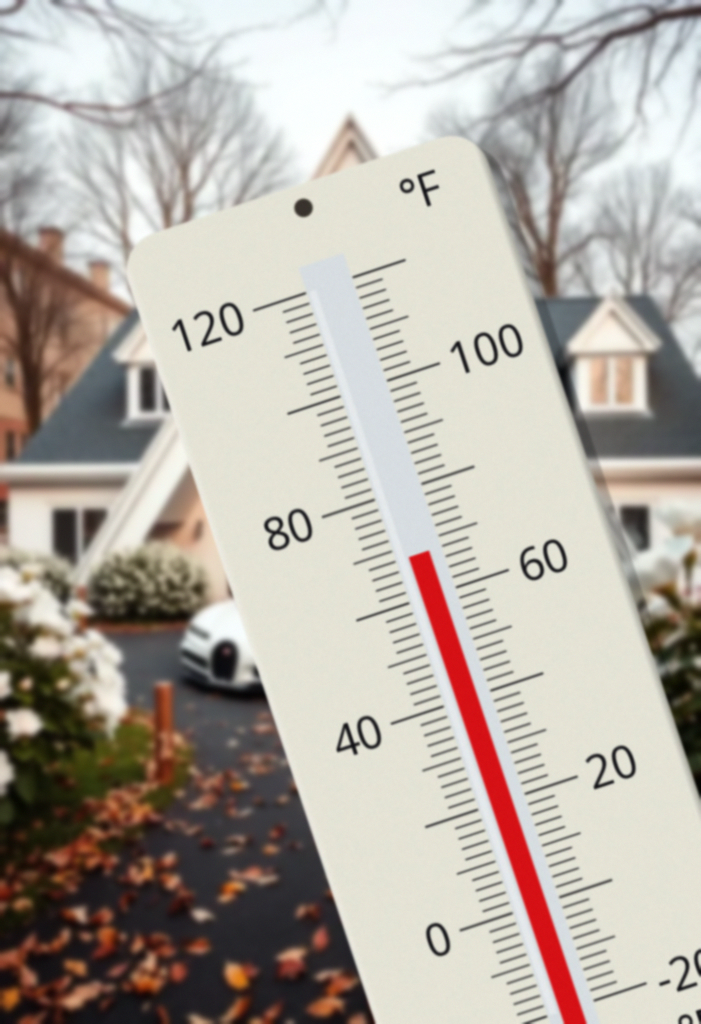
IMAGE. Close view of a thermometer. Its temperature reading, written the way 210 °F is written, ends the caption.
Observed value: 68 °F
